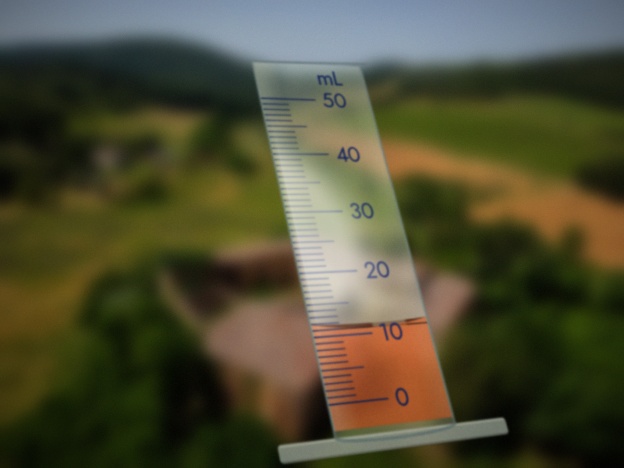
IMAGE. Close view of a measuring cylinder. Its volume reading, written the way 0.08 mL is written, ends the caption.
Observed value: 11 mL
